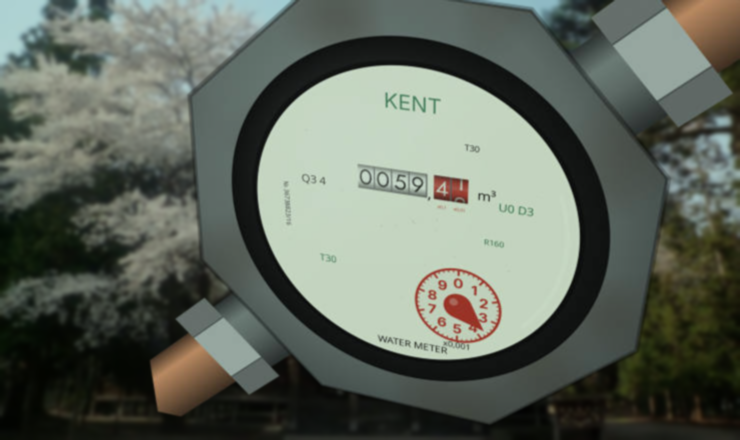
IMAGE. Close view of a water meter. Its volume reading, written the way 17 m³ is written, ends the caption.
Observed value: 59.413 m³
